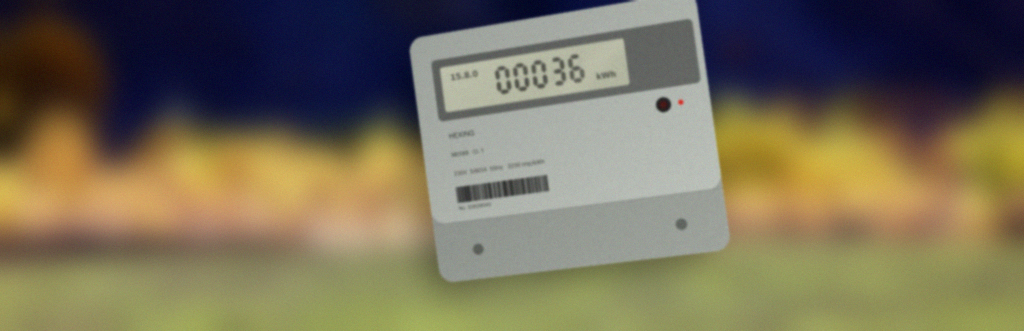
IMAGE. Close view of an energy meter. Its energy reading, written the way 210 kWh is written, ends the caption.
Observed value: 36 kWh
